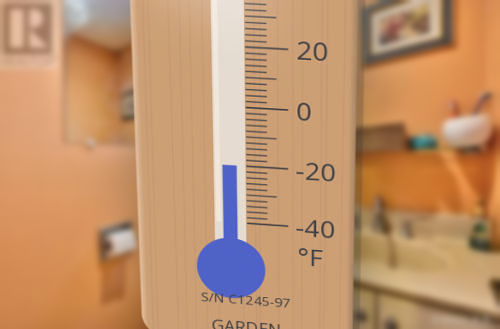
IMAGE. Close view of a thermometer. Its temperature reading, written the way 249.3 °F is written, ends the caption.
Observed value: -20 °F
